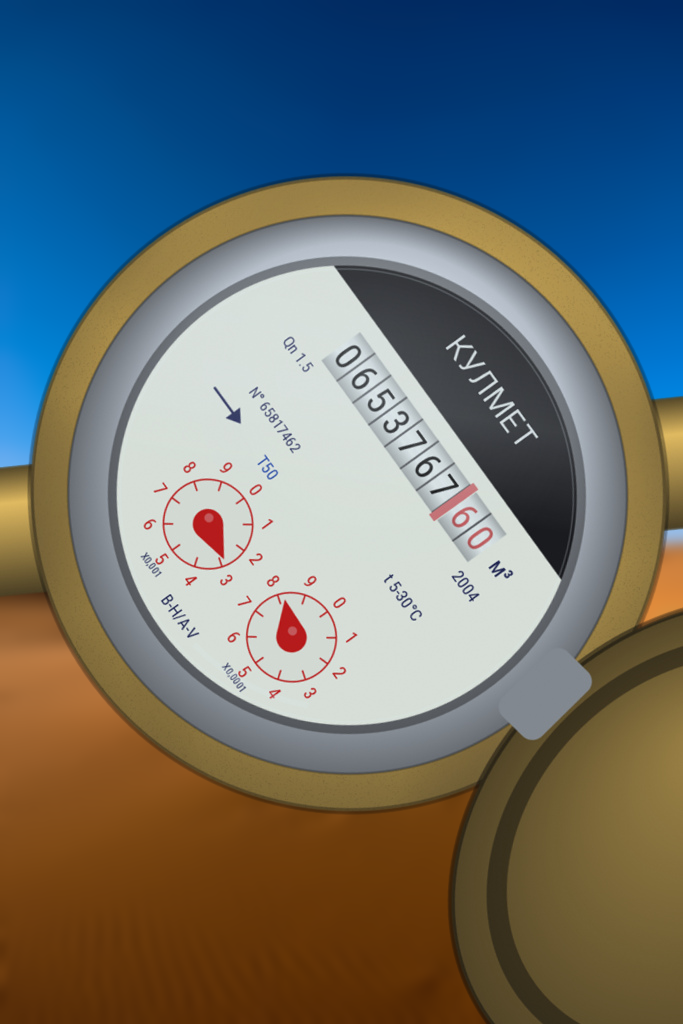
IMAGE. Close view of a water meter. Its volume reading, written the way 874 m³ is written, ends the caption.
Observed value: 653767.6028 m³
